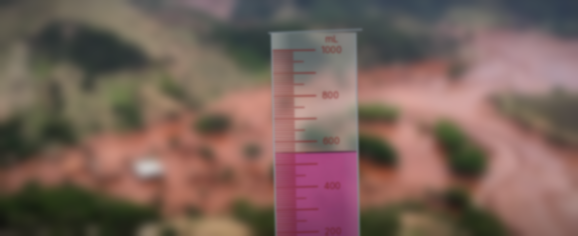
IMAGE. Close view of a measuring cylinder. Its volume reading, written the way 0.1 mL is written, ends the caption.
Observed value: 550 mL
